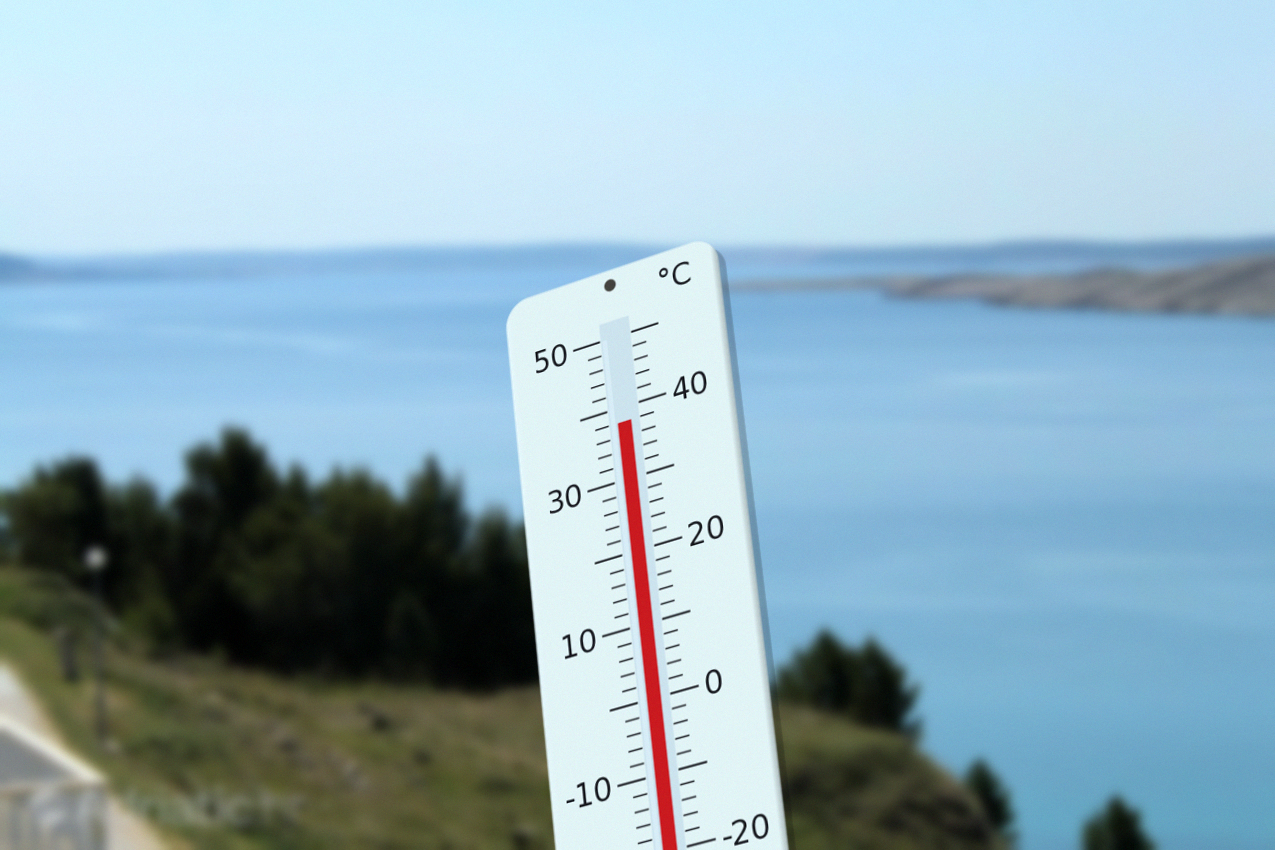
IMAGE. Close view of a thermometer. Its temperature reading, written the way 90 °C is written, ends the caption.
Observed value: 38 °C
